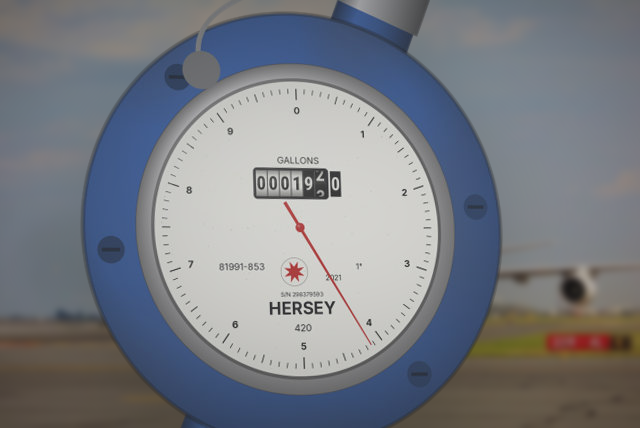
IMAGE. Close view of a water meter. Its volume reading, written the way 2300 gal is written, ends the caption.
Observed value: 1924.1 gal
